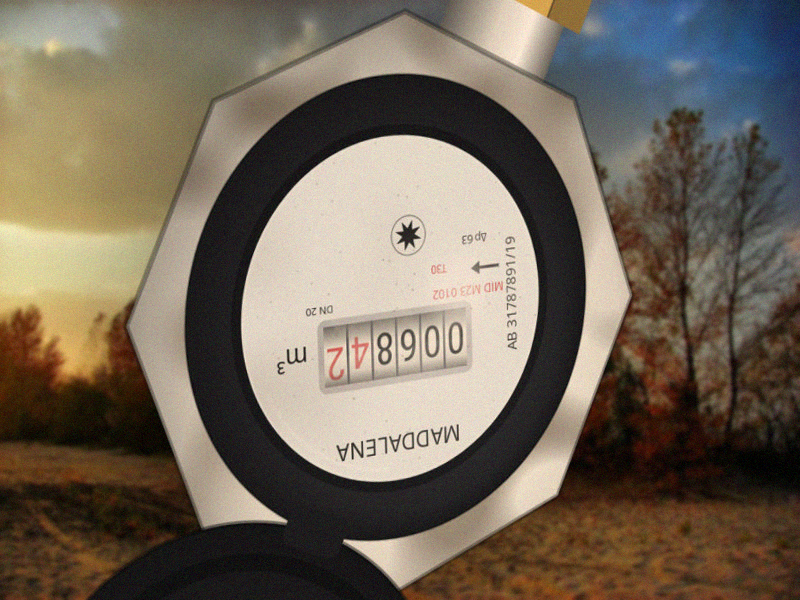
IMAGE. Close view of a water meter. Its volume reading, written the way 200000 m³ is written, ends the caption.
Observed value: 68.42 m³
